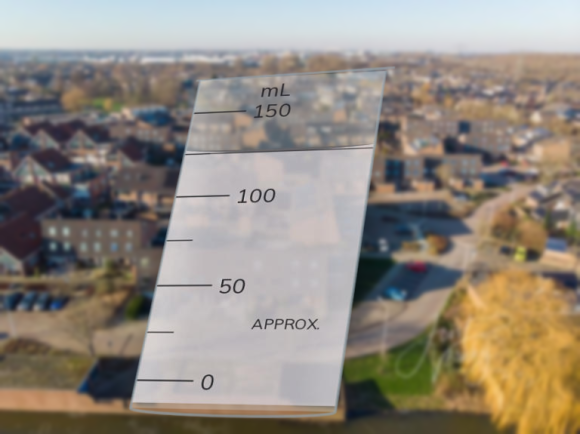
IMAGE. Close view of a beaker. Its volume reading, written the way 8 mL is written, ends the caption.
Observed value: 125 mL
